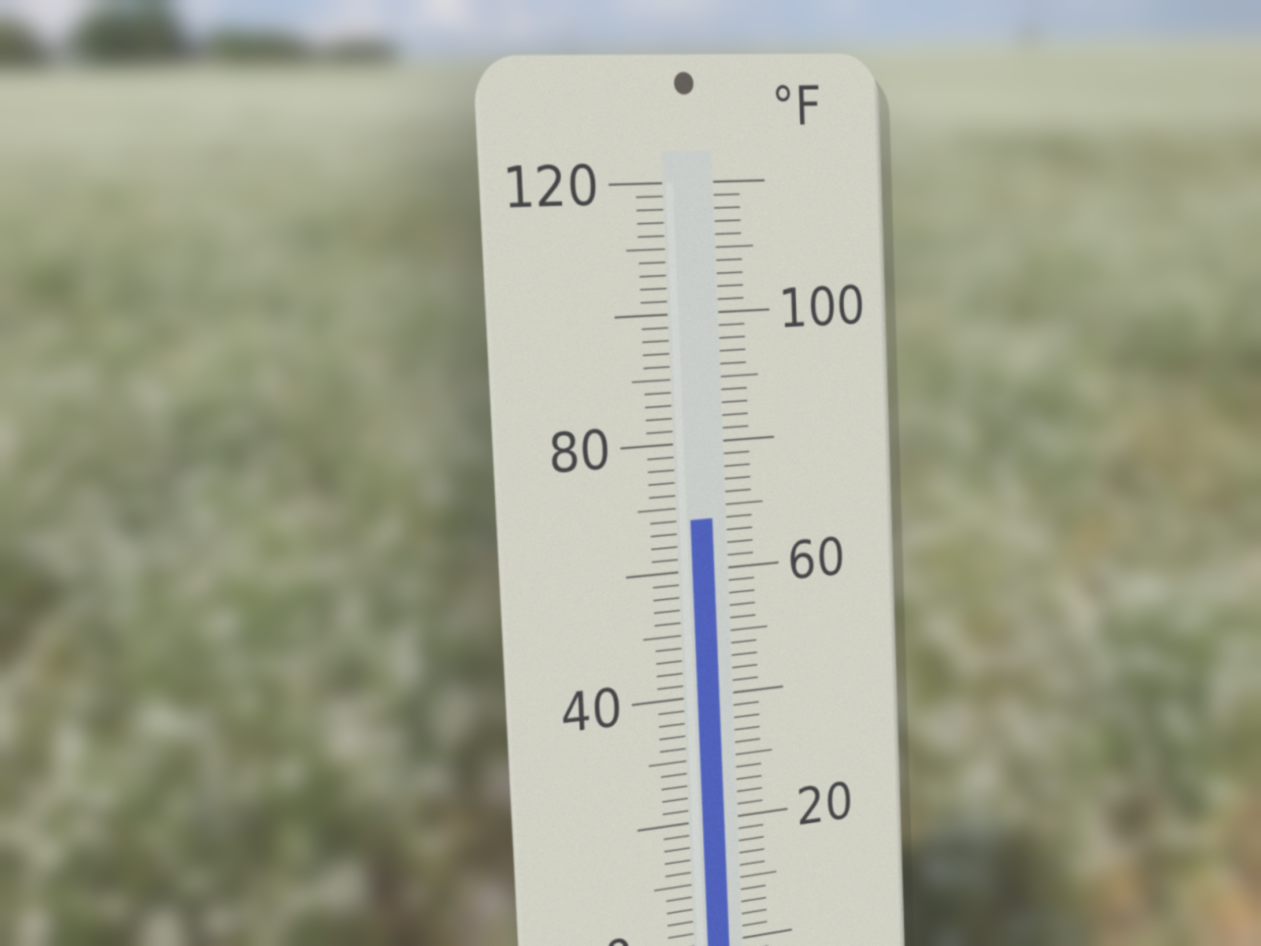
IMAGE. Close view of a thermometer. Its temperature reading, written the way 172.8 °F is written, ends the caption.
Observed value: 68 °F
